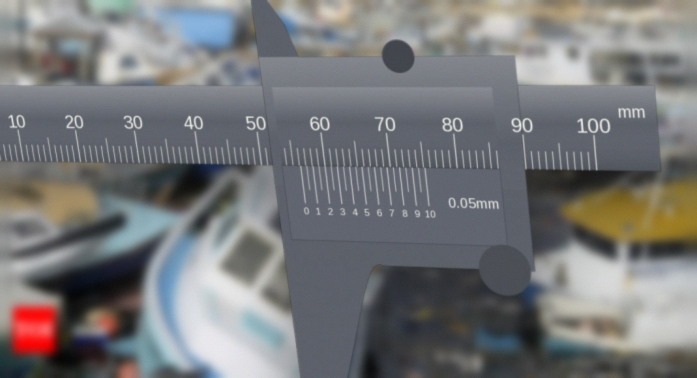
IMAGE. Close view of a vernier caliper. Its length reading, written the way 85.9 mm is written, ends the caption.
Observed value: 56.2 mm
